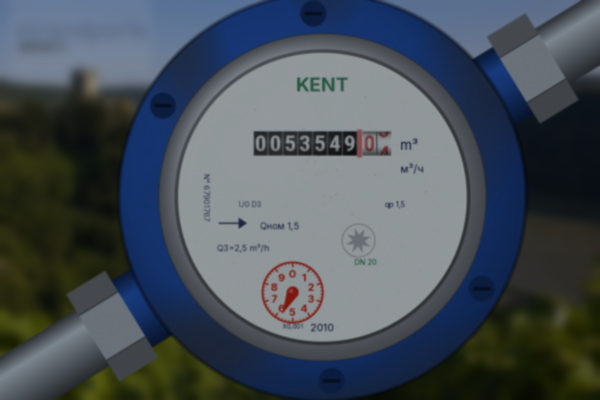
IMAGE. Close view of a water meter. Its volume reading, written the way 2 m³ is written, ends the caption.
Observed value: 53549.035 m³
